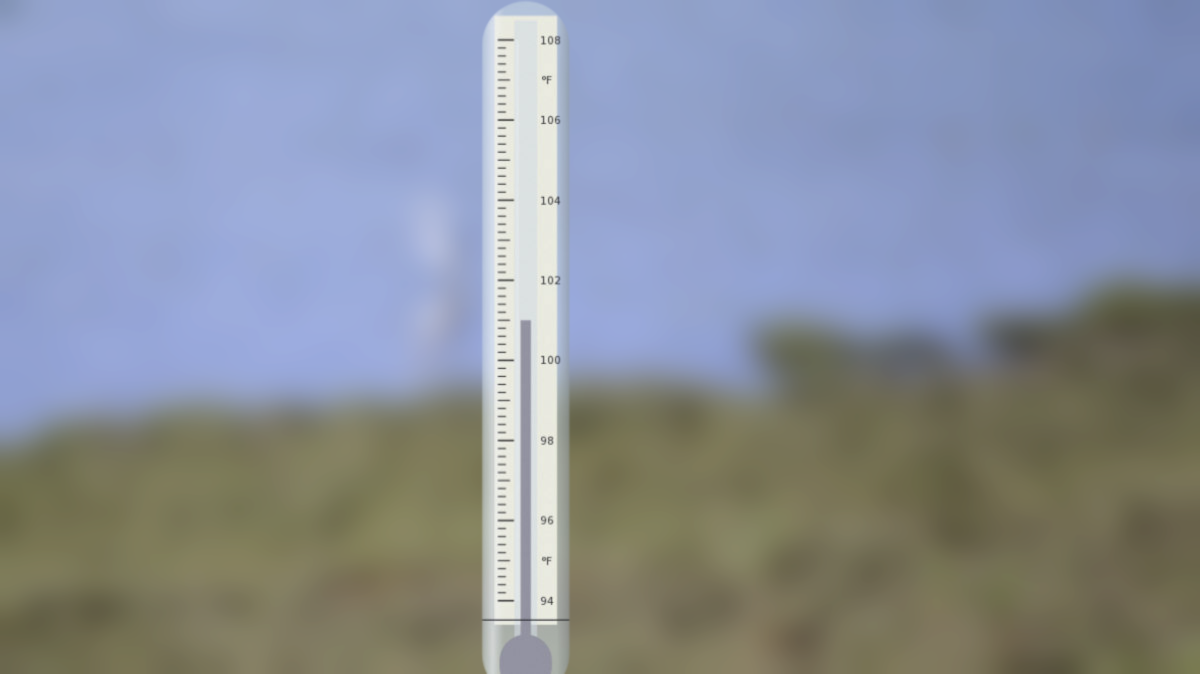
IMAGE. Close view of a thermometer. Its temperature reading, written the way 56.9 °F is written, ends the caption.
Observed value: 101 °F
